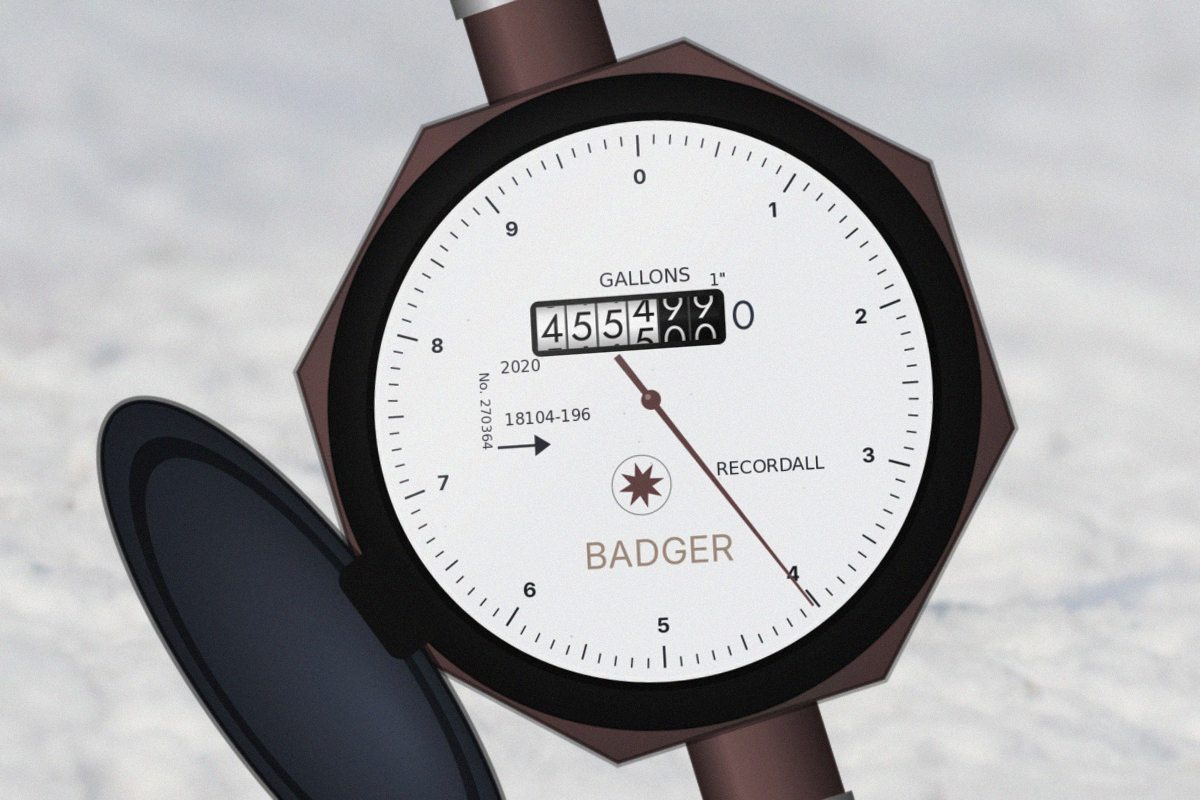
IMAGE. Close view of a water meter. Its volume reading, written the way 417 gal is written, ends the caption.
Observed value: 4554994.0 gal
